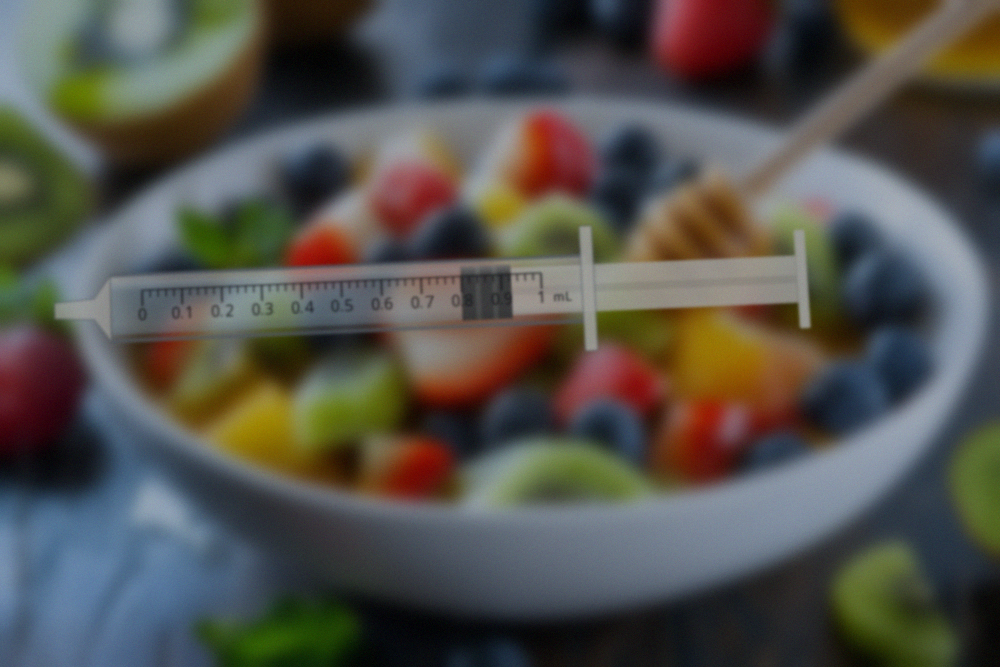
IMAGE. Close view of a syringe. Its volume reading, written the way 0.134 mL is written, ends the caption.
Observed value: 0.8 mL
